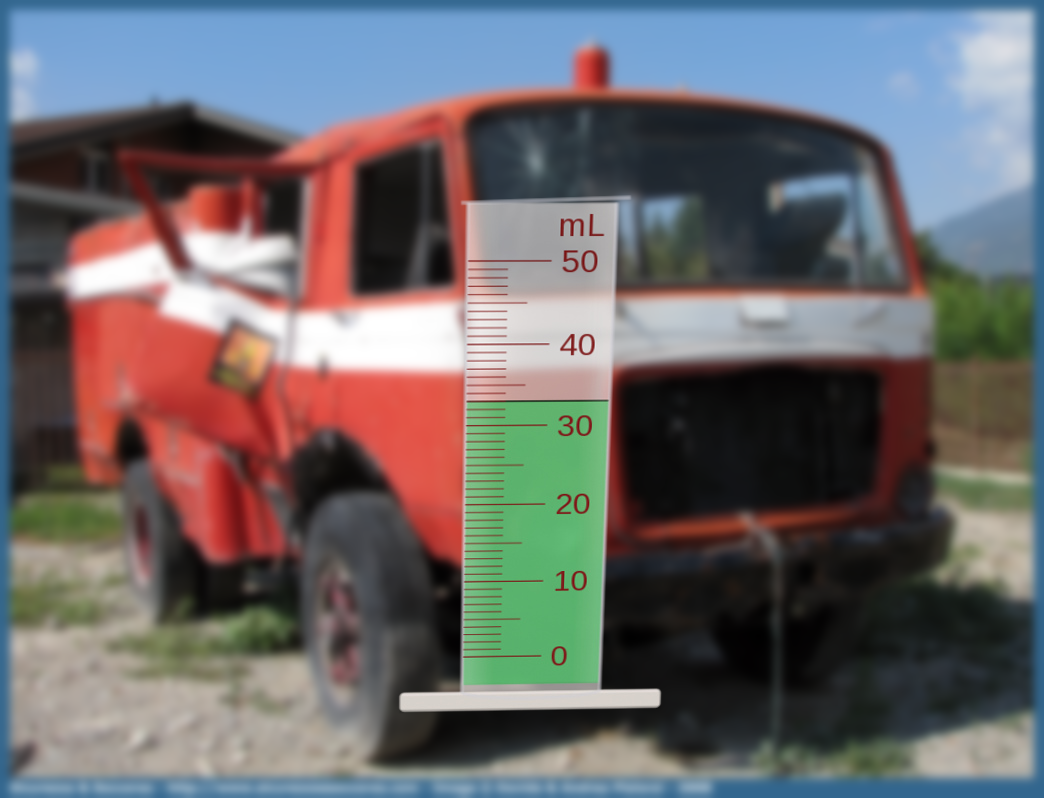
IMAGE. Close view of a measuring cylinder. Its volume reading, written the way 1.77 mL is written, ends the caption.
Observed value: 33 mL
